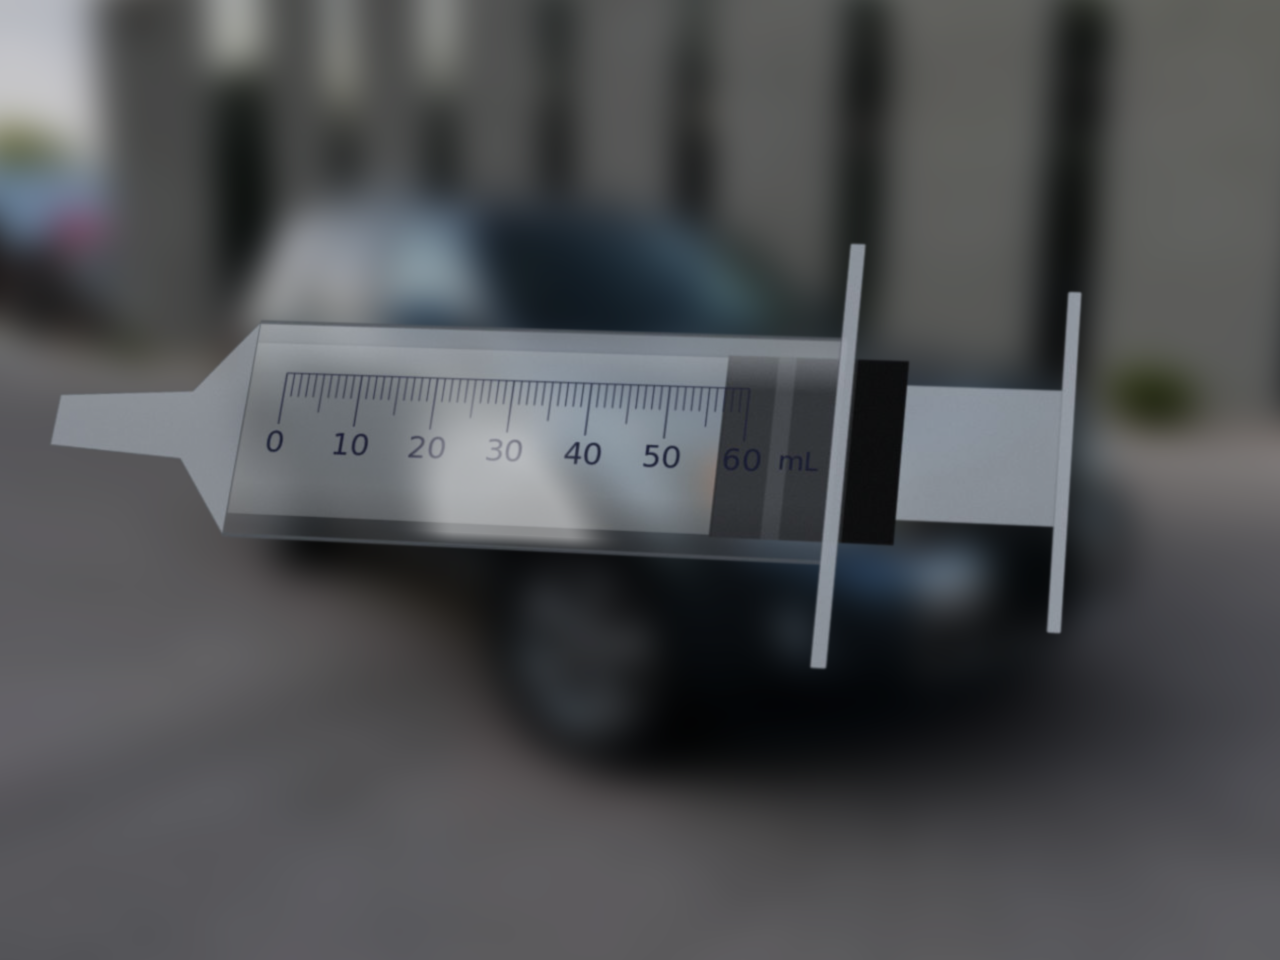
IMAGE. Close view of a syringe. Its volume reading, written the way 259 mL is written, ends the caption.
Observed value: 57 mL
